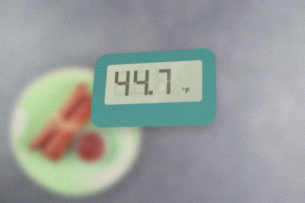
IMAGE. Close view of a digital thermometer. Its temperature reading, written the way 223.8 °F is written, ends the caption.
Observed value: 44.7 °F
